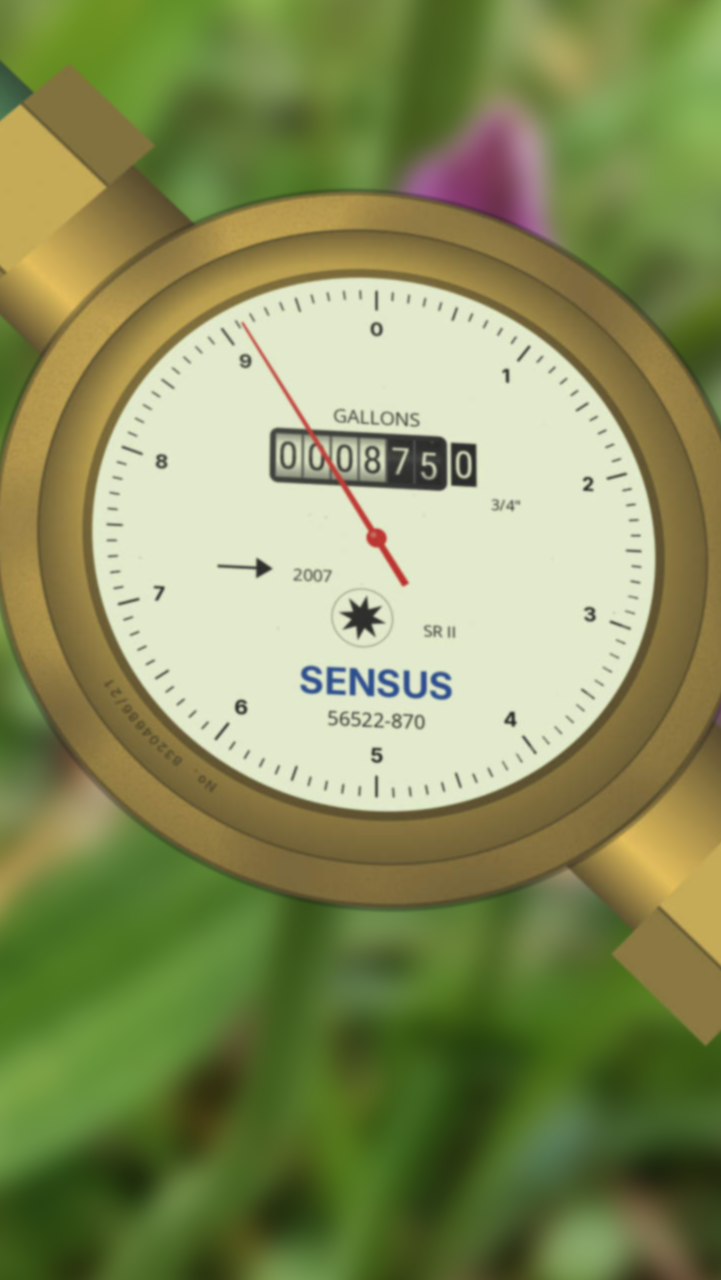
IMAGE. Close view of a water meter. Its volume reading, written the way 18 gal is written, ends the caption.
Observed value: 8749.1 gal
